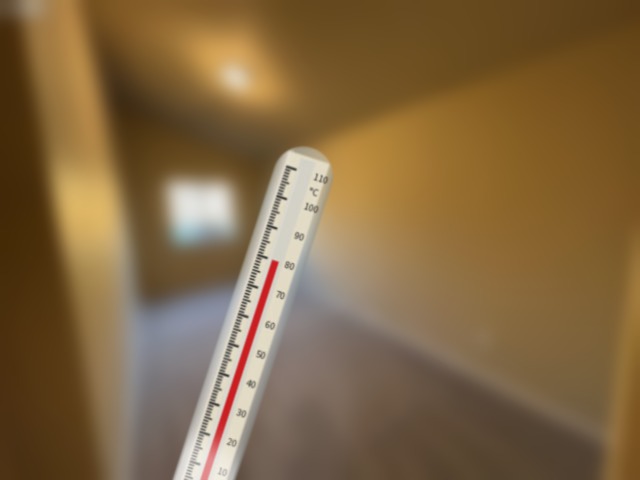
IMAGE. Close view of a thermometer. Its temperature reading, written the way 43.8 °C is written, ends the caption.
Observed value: 80 °C
